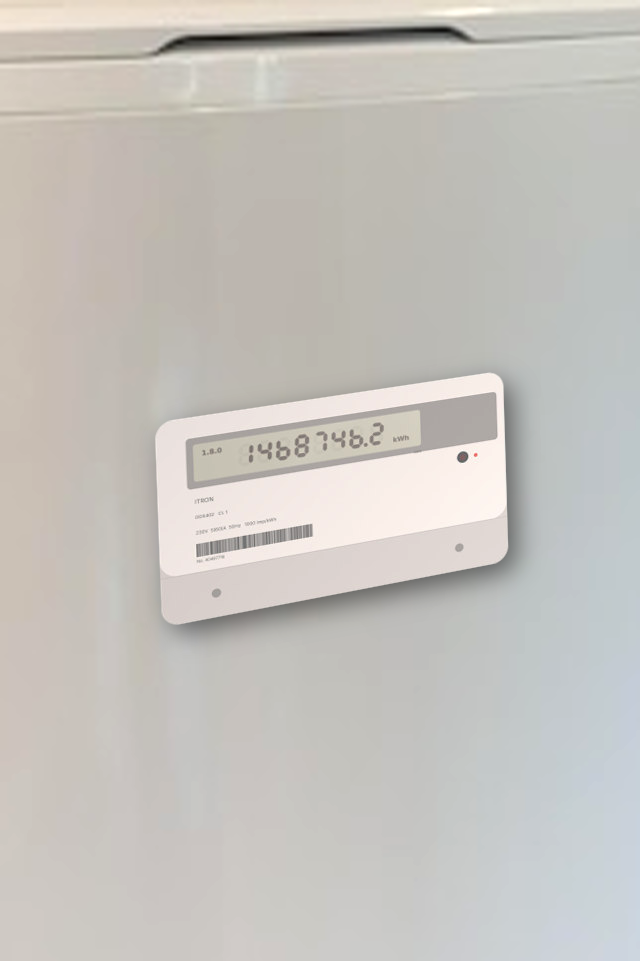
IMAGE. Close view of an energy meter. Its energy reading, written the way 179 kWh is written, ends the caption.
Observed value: 1468746.2 kWh
